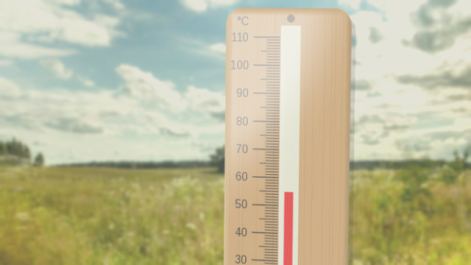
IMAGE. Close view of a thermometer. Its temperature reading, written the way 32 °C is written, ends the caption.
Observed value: 55 °C
